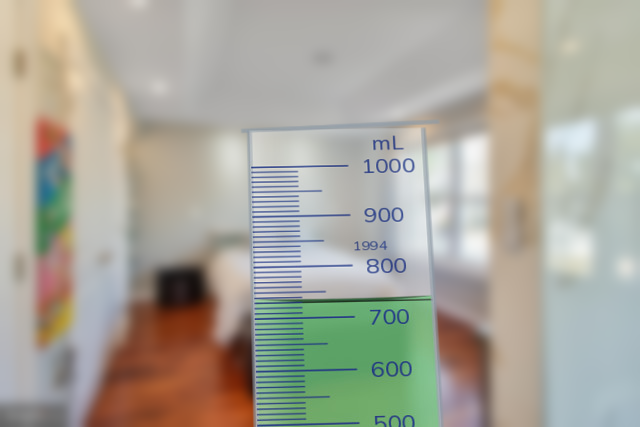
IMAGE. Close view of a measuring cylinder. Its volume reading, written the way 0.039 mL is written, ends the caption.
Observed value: 730 mL
